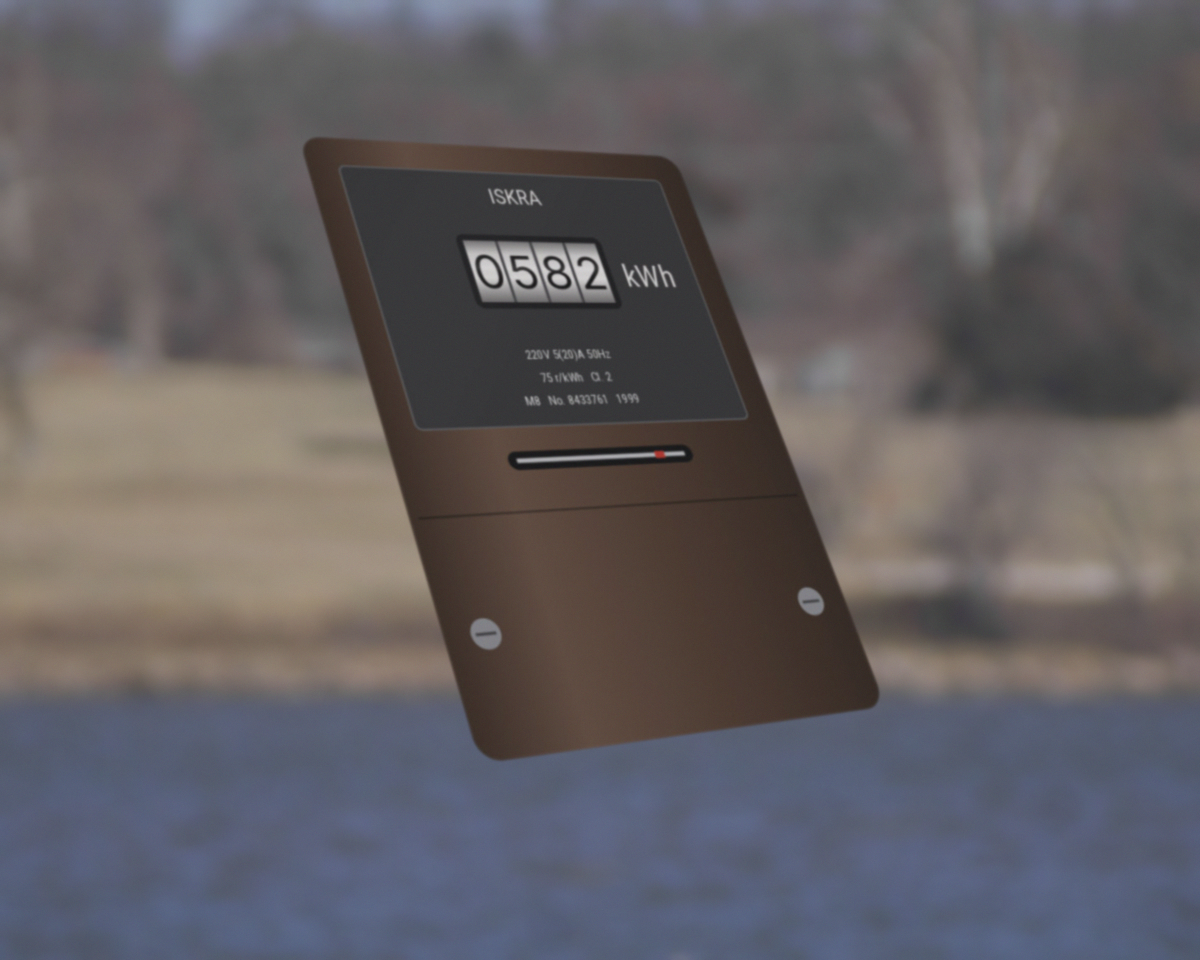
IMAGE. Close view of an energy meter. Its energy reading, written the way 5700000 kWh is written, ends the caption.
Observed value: 582 kWh
